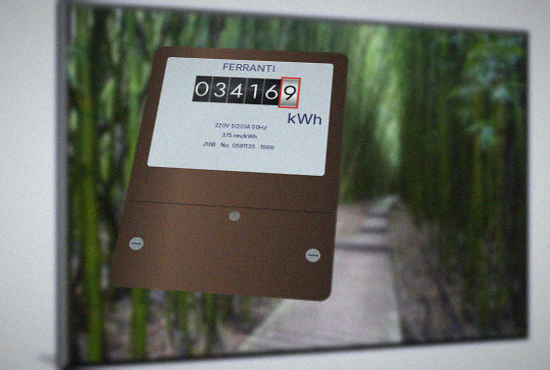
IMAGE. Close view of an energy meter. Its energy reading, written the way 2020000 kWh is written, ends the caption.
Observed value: 3416.9 kWh
